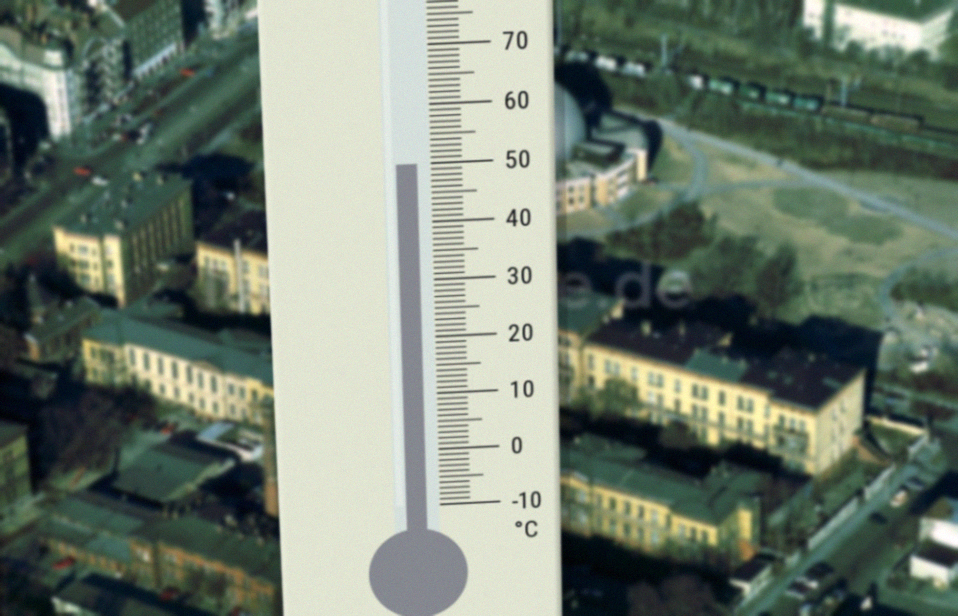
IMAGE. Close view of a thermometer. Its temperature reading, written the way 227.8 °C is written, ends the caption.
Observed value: 50 °C
